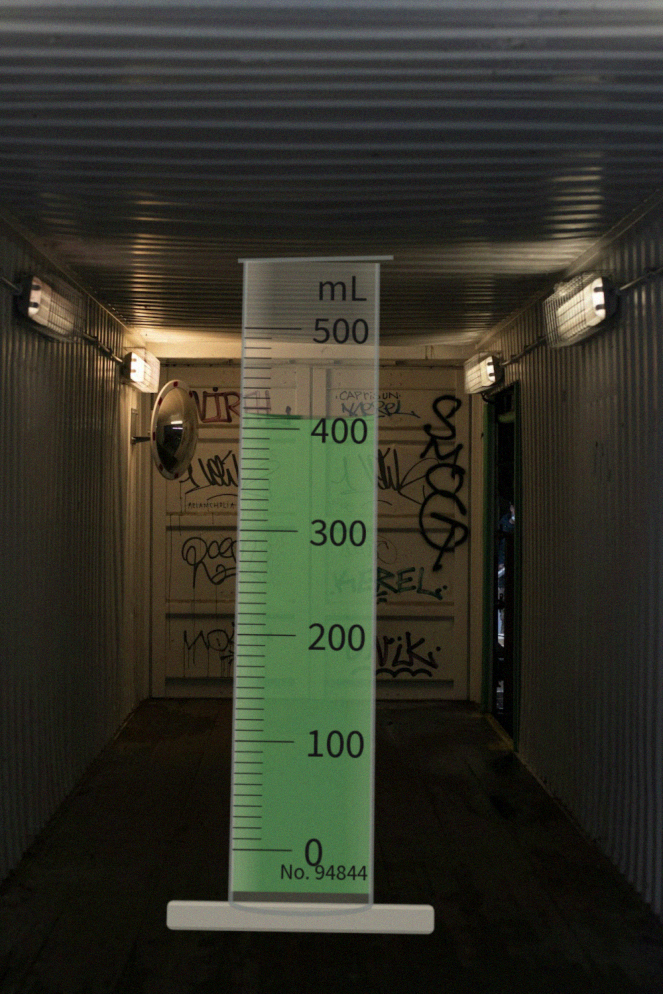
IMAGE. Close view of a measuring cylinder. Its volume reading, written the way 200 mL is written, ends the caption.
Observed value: 410 mL
